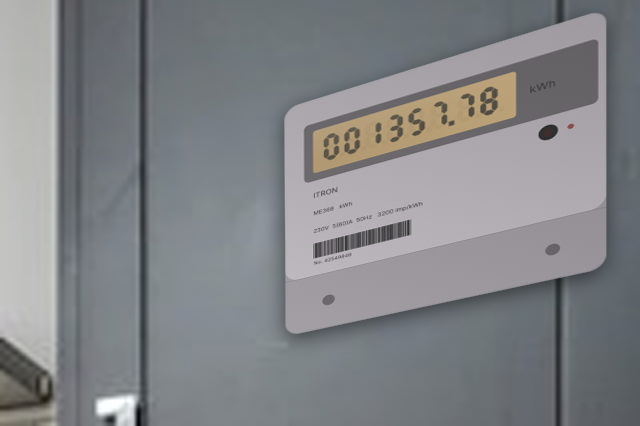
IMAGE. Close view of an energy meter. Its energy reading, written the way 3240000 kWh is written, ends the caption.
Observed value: 1357.78 kWh
